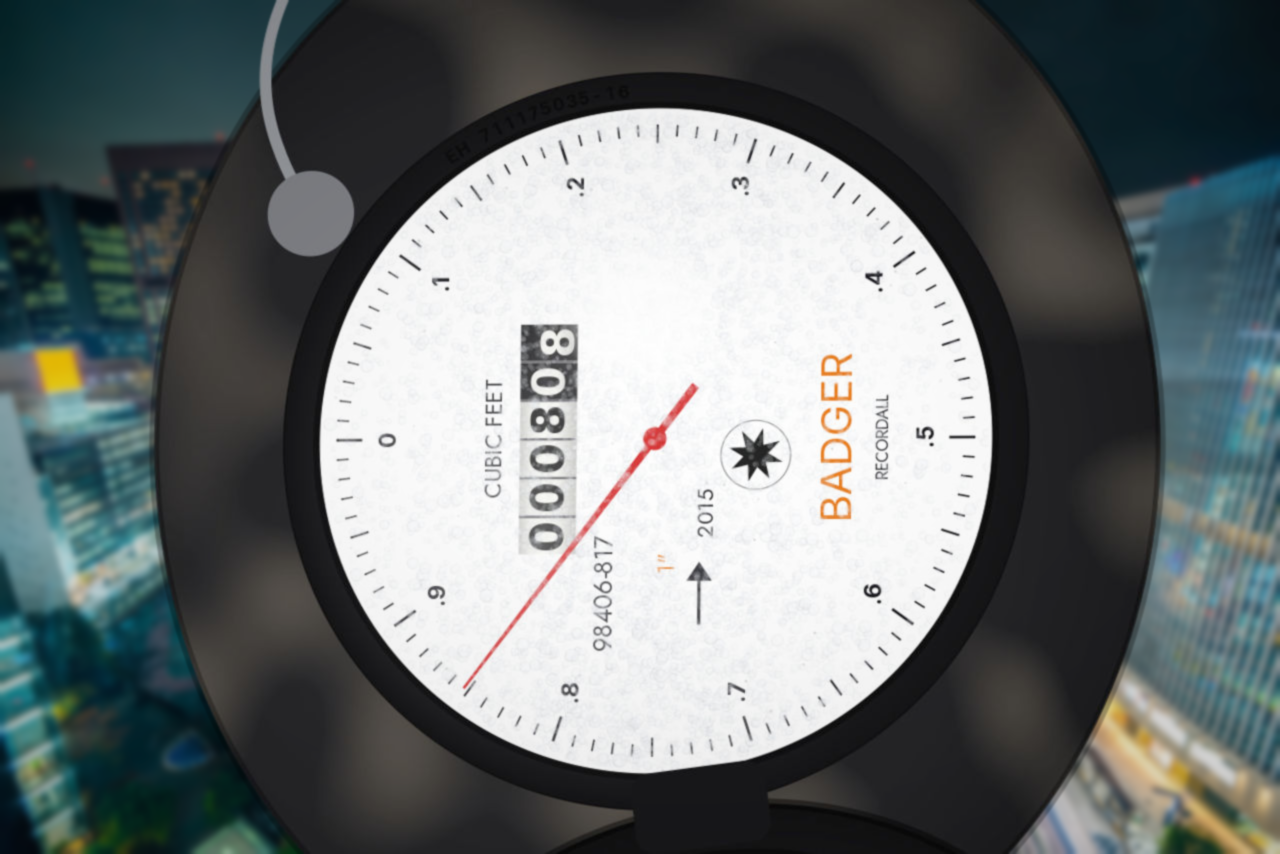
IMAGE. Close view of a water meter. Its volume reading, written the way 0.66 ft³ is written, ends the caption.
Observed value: 807.85 ft³
